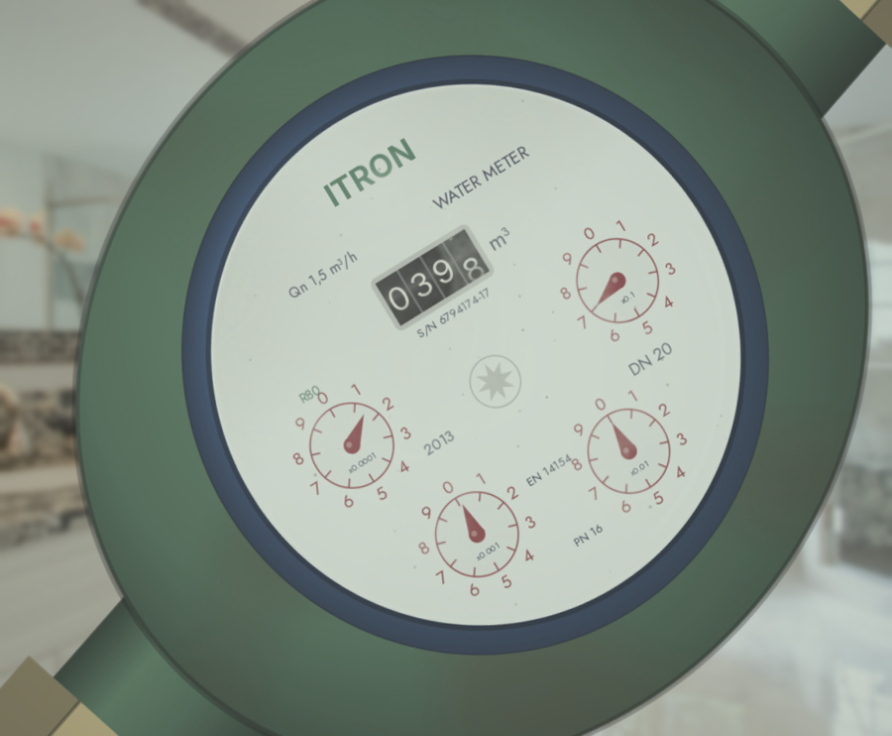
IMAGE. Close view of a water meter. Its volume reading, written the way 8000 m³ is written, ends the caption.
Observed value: 397.7001 m³
